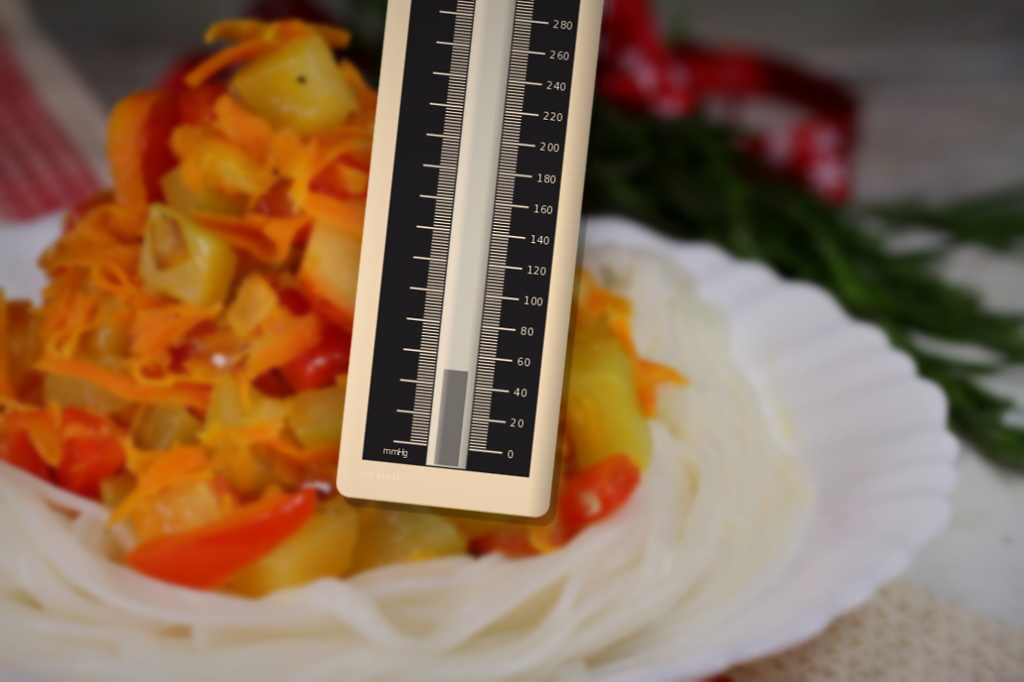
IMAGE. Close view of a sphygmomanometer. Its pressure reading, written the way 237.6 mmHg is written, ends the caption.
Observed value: 50 mmHg
